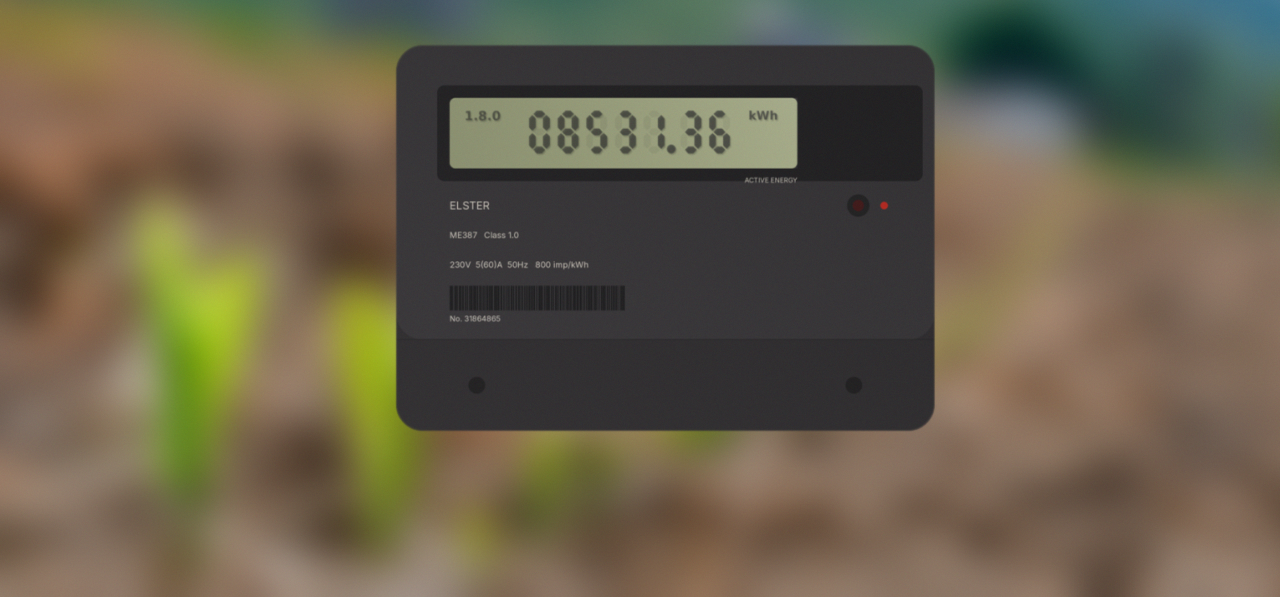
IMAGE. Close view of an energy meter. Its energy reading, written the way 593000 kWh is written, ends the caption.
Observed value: 8531.36 kWh
